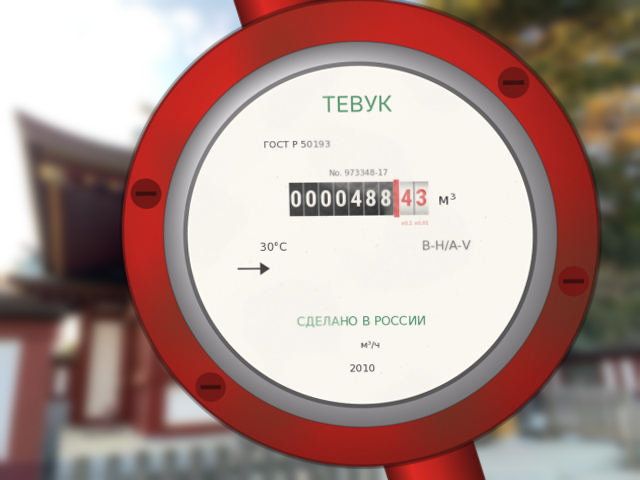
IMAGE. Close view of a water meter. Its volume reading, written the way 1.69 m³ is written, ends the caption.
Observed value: 488.43 m³
